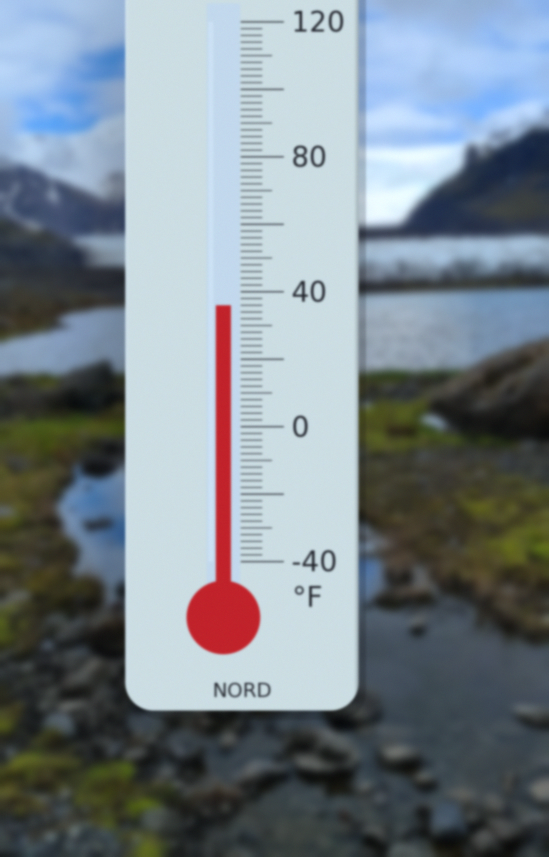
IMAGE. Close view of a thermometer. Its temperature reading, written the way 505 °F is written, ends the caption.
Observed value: 36 °F
